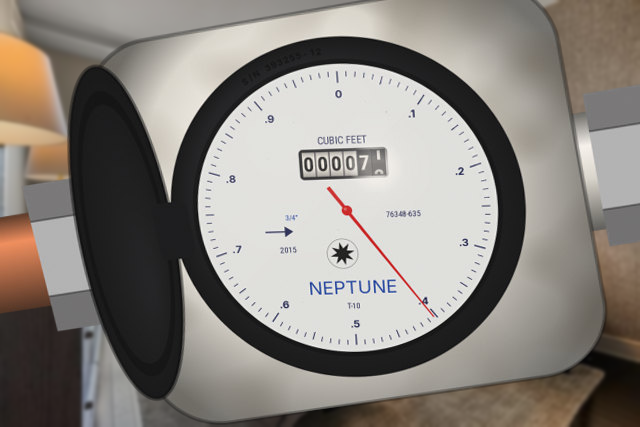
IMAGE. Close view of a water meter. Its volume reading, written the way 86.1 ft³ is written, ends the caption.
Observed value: 71.40 ft³
